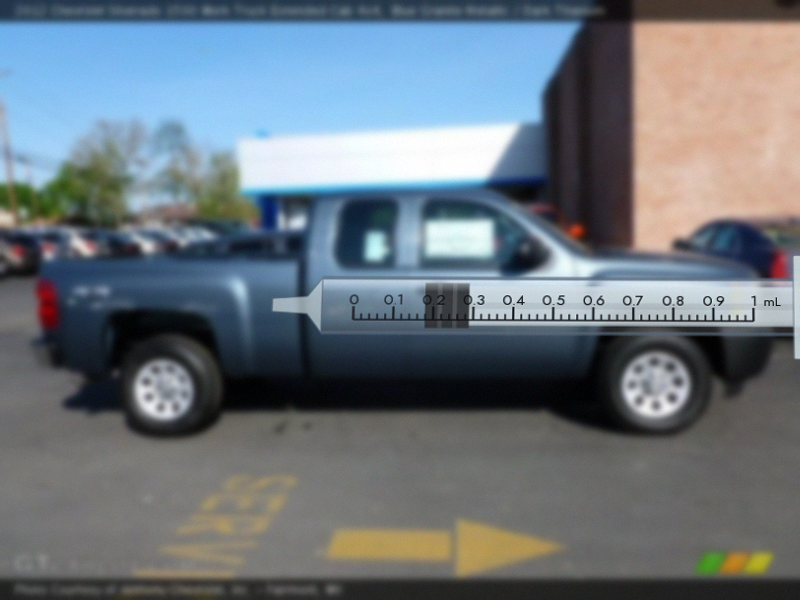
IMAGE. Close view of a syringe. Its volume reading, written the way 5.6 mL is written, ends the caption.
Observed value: 0.18 mL
